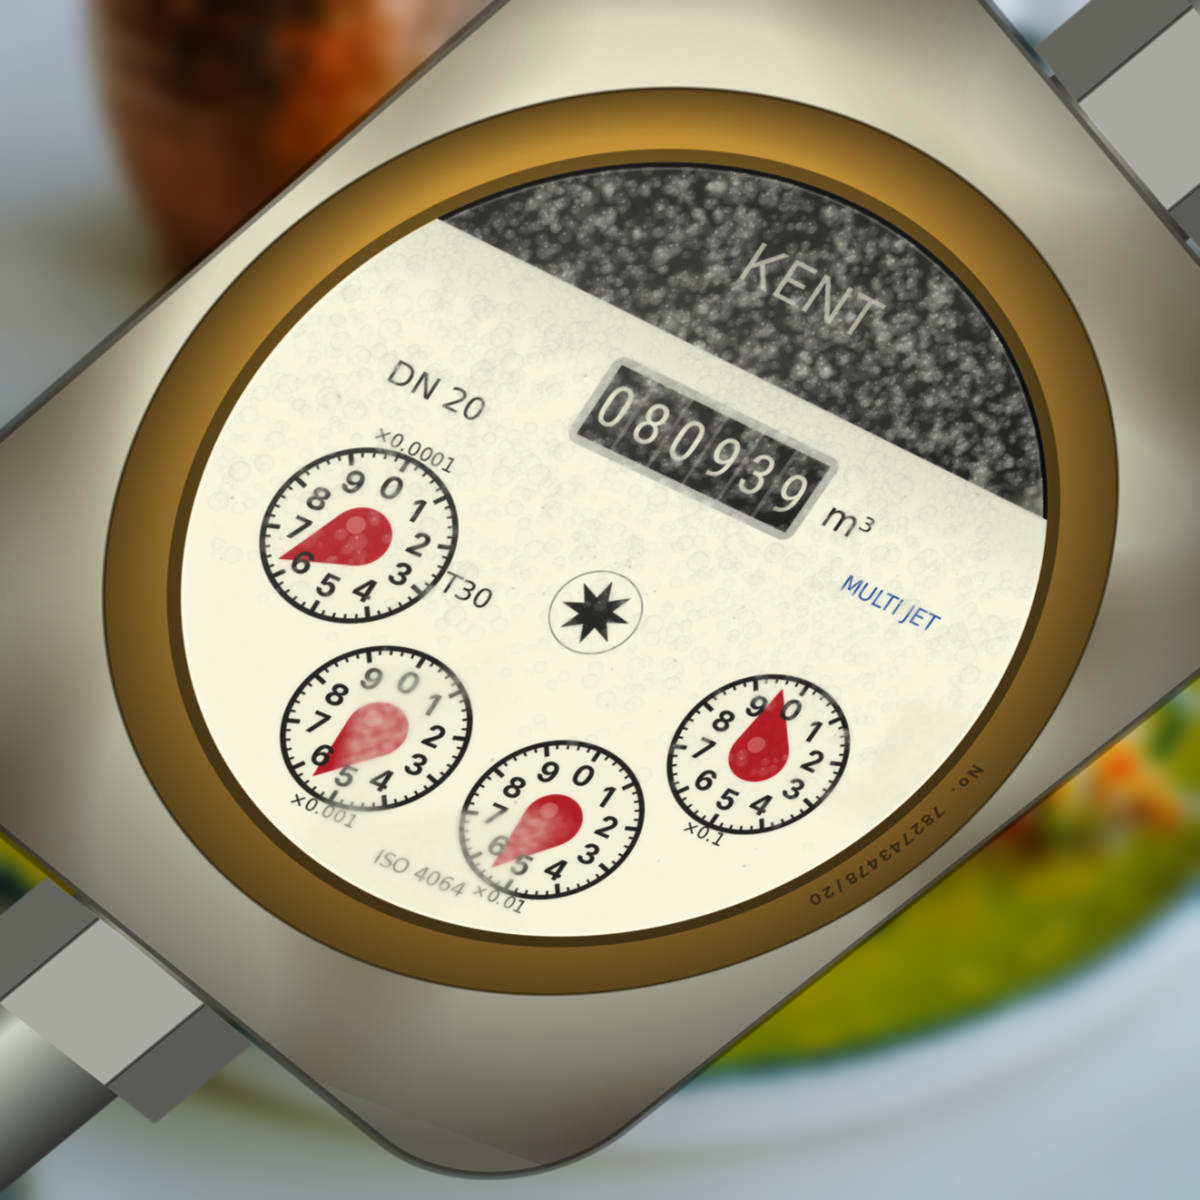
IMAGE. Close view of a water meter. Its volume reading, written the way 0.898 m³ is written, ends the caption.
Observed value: 80938.9556 m³
